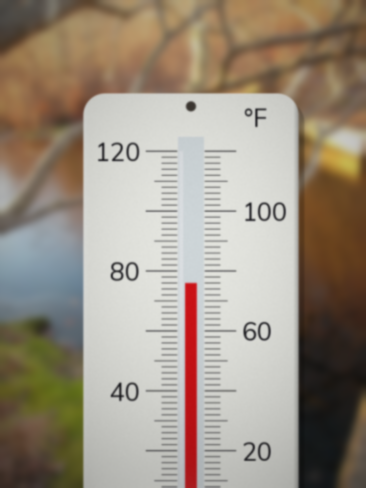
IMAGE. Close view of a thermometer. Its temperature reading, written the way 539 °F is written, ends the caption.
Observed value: 76 °F
